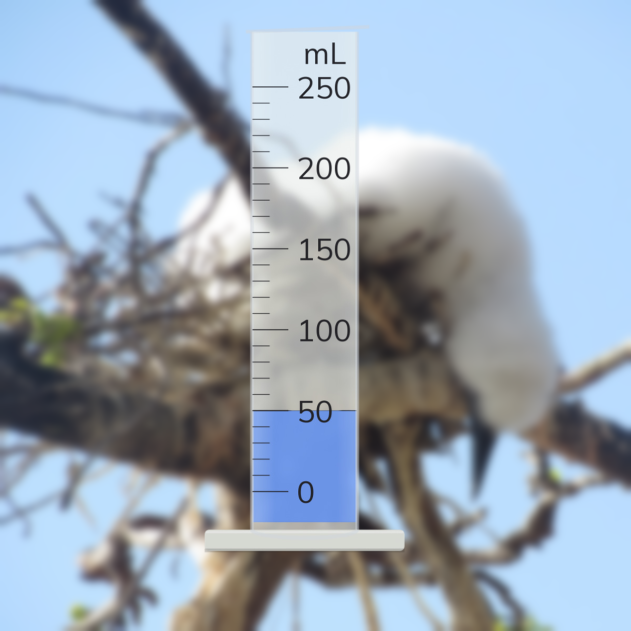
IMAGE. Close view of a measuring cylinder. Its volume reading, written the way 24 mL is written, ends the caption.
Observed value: 50 mL
